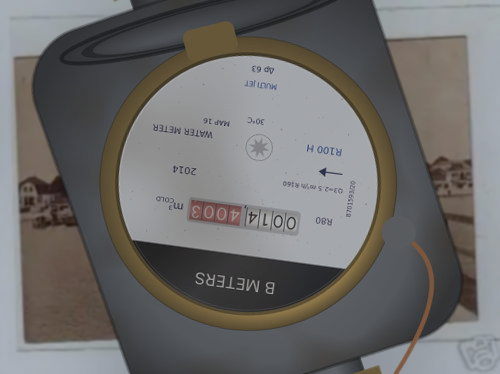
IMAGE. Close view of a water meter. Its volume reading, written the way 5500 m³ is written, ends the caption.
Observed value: 14.4003 m³
